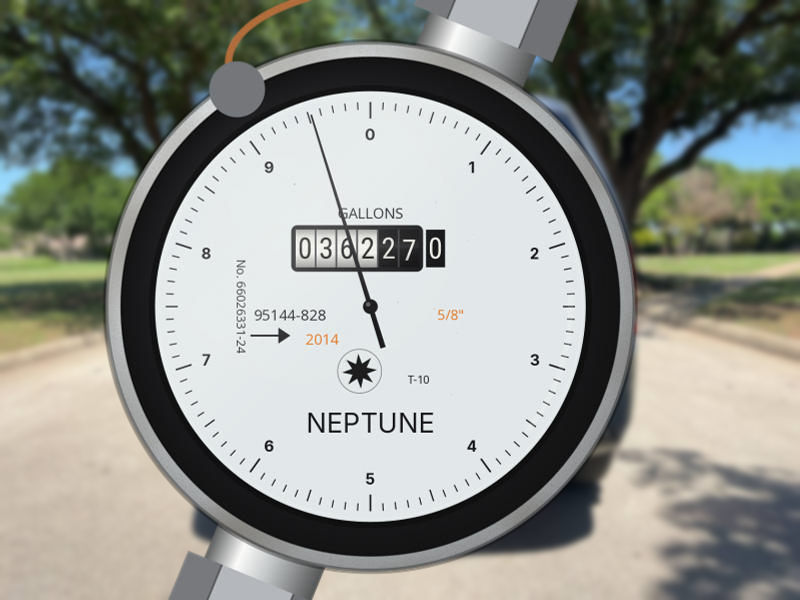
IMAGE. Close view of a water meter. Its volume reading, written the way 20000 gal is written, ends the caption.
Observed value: 362269.5 gal
